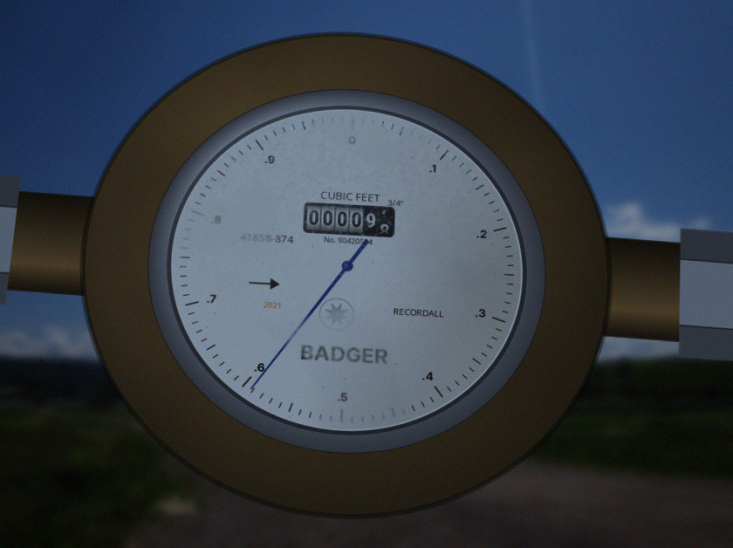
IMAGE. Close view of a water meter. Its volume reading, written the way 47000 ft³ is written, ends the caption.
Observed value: 97.59 ft³
